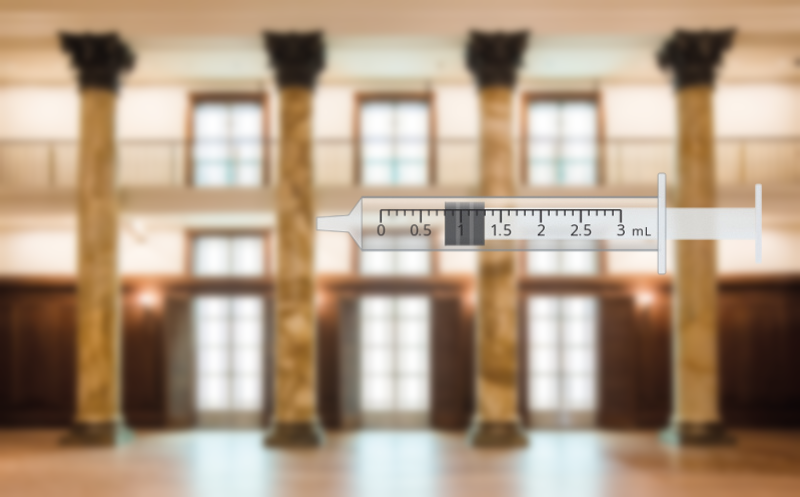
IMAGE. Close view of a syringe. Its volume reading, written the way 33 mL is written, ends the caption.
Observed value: 0.8 mL
